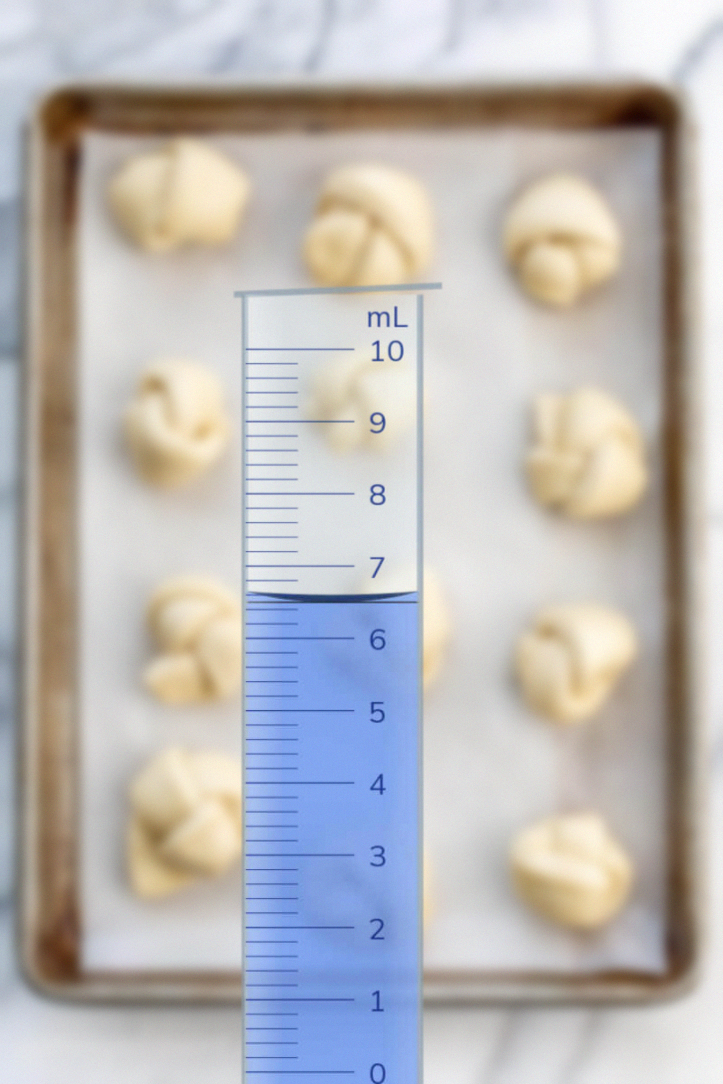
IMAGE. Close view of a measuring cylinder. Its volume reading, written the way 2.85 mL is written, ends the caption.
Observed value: 6.5 mL
